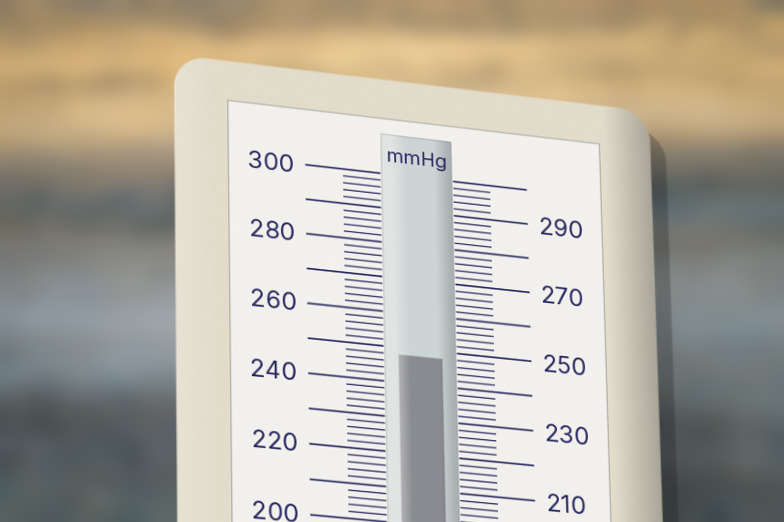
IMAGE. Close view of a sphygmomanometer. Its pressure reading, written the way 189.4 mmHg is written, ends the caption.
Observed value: 248 mmHg
